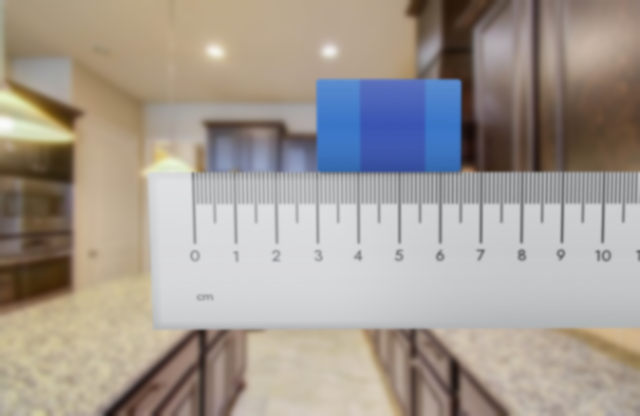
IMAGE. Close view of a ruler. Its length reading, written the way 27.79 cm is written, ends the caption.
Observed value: 3.5 cm
